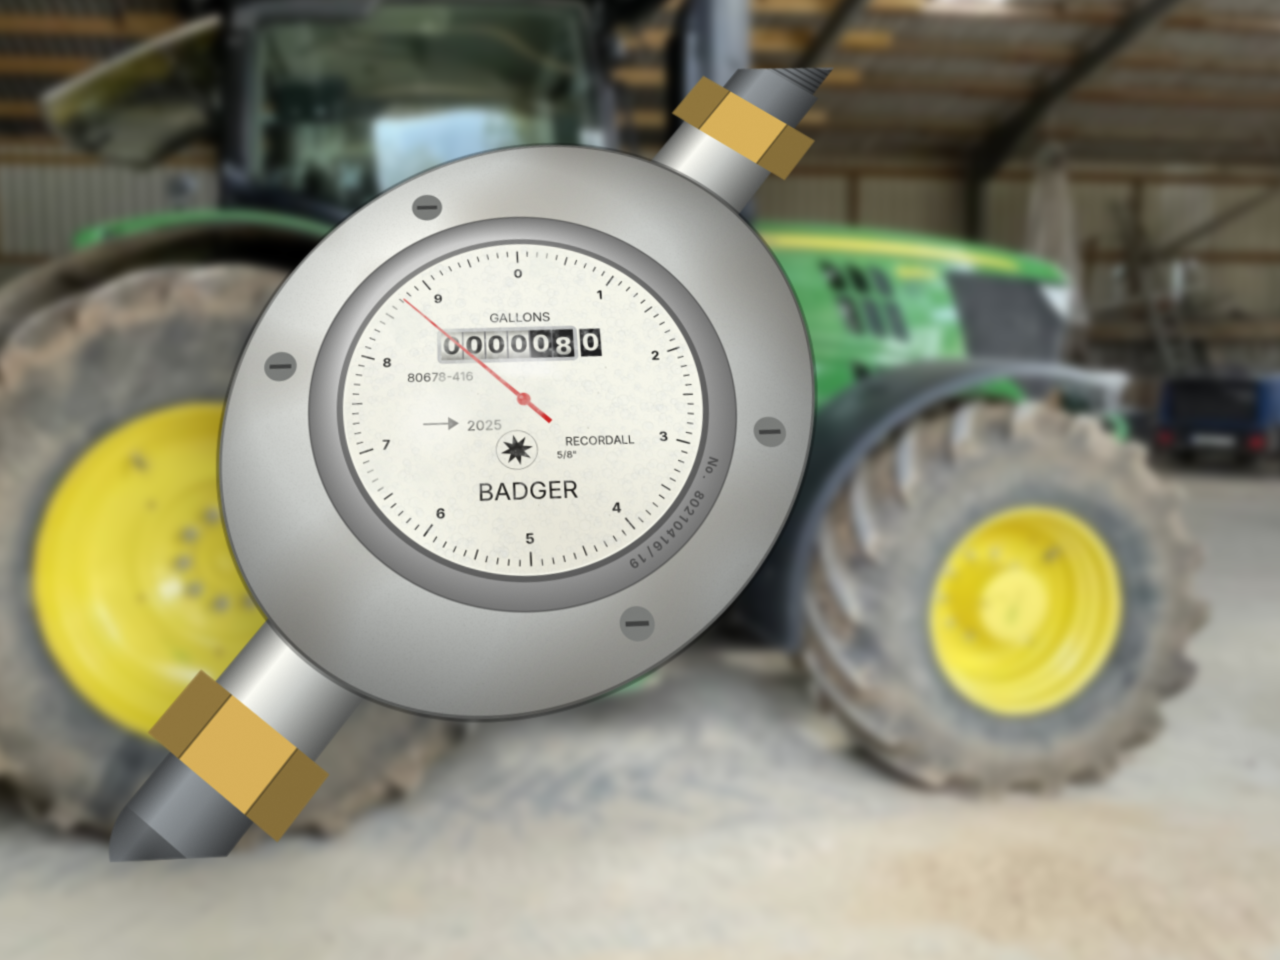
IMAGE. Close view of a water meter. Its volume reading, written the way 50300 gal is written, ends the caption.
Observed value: 78.7 gal
